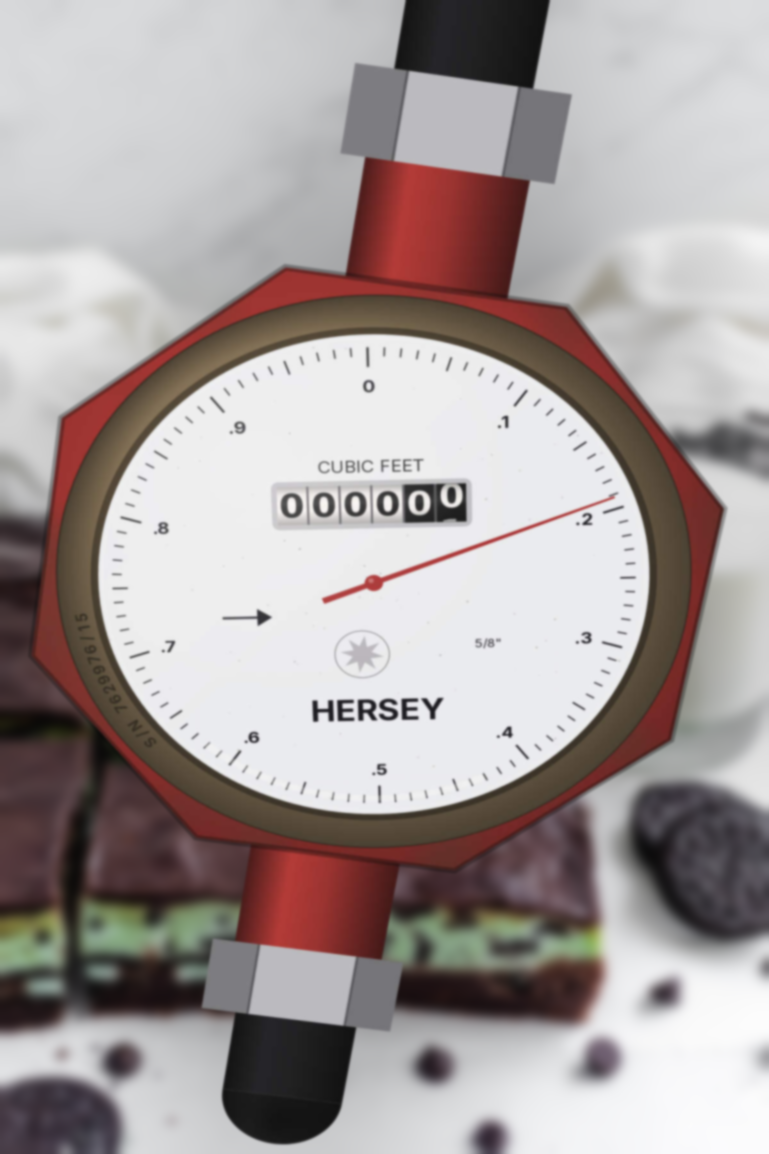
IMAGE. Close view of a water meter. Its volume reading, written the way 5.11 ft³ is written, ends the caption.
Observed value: 0.19 ft³
